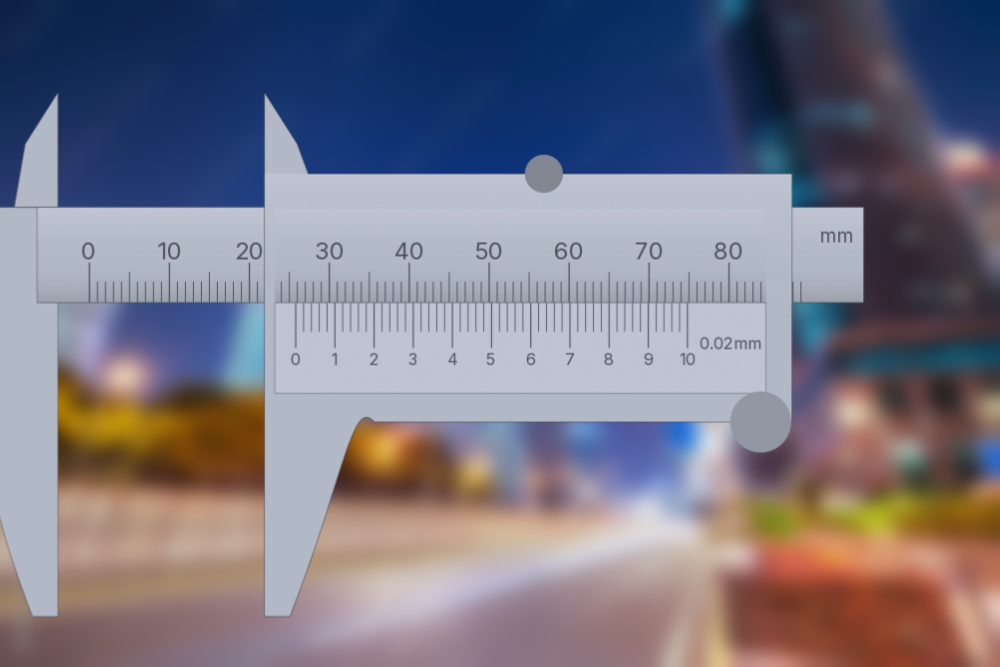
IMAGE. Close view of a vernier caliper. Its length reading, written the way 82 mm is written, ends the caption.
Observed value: 25.8 mm
